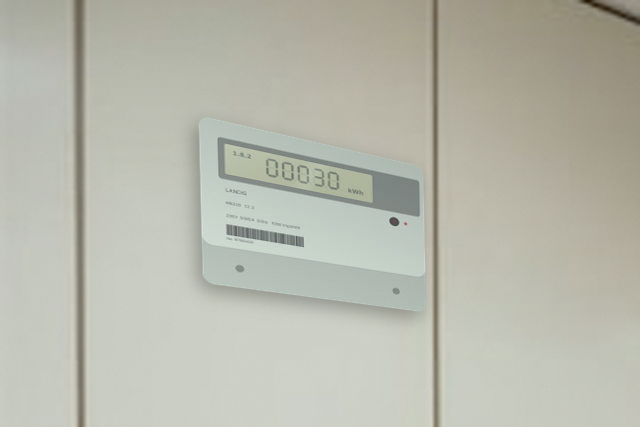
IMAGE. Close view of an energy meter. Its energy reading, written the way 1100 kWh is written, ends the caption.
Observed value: 30 kWh
